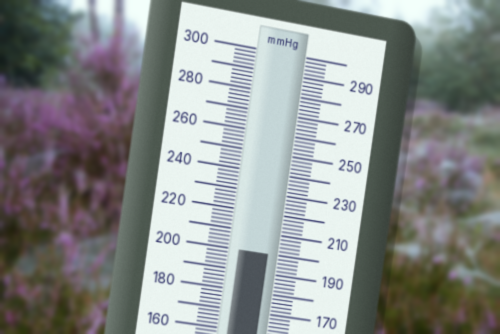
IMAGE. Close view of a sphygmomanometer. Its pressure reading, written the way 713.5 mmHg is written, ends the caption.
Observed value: 200 mmHg
